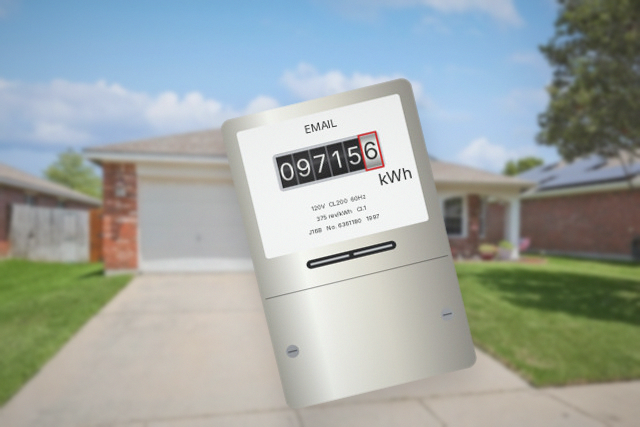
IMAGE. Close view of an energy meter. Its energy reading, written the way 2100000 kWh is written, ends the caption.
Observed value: 9715.6 kWh
